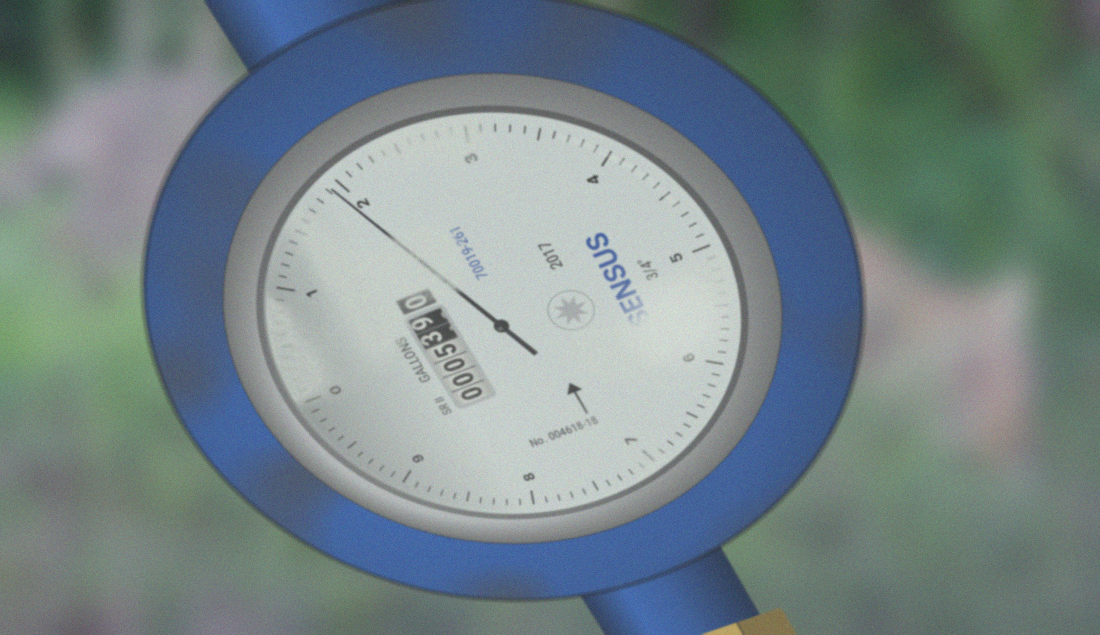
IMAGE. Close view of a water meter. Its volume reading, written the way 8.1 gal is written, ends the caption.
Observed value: 5391.9 gal
